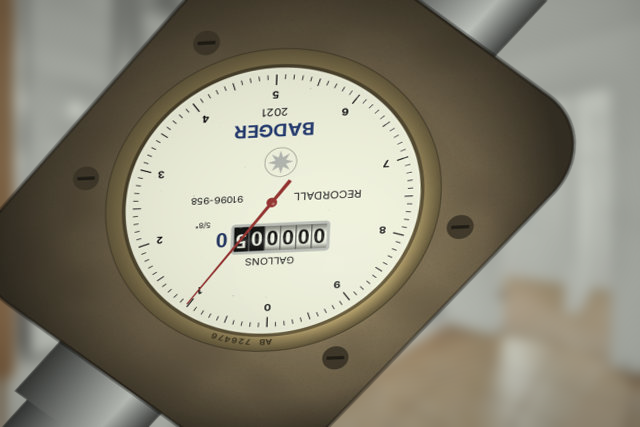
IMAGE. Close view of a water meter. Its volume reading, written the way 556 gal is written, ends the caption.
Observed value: 51.0 gal
